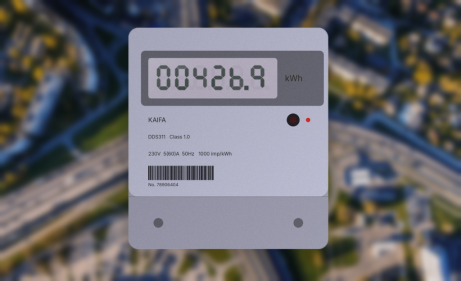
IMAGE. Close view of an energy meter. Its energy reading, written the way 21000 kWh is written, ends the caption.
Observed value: 426.9 kWh
